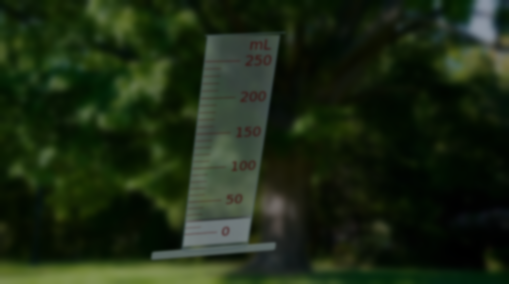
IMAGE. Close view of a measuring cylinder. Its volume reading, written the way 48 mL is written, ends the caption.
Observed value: 20 mL
